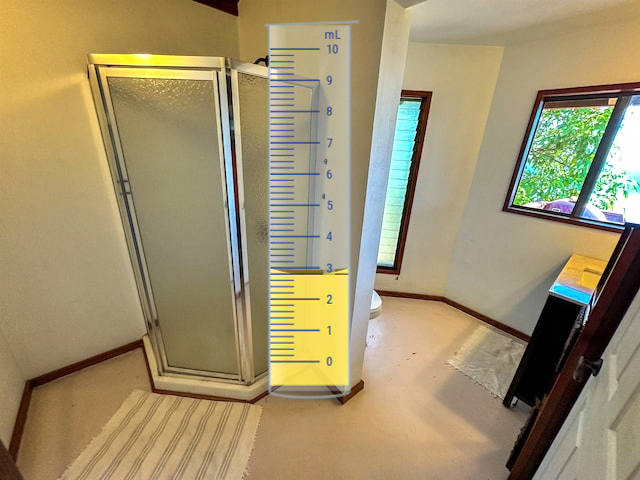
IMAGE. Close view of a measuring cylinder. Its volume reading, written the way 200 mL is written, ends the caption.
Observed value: 2.8 mL
